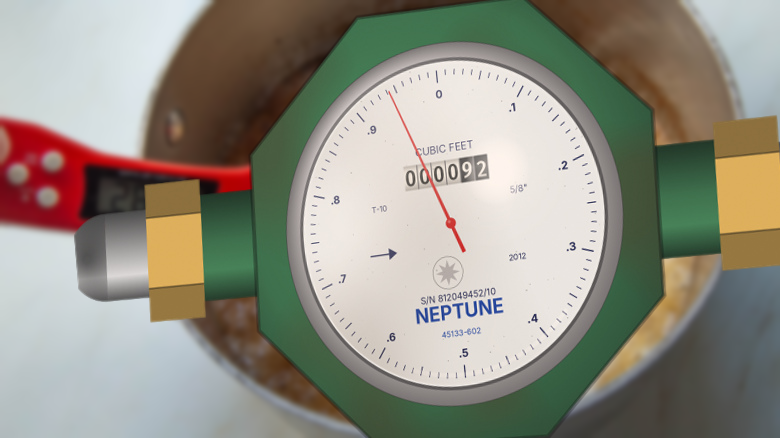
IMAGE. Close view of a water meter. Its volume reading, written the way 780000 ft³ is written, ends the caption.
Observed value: 91.94 ft³
